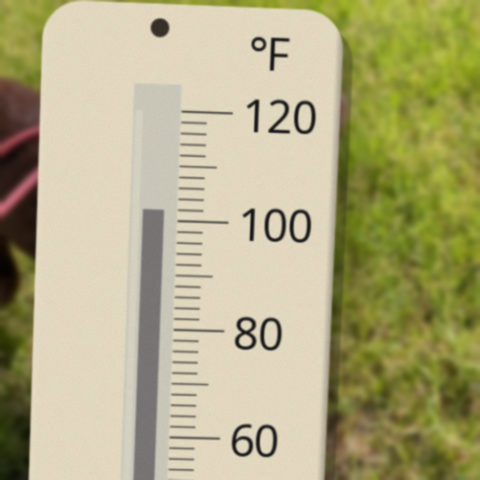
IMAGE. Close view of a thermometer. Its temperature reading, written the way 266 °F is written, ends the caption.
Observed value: 102 °F
